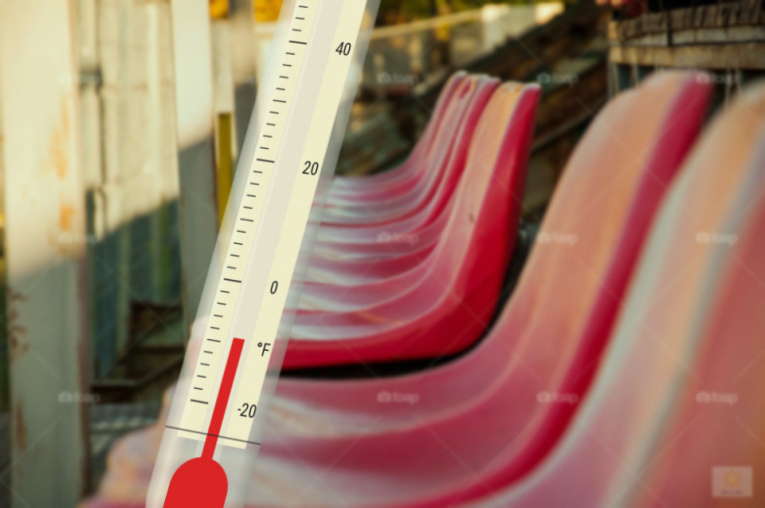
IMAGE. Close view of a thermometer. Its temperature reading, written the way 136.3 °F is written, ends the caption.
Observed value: -9 °F
